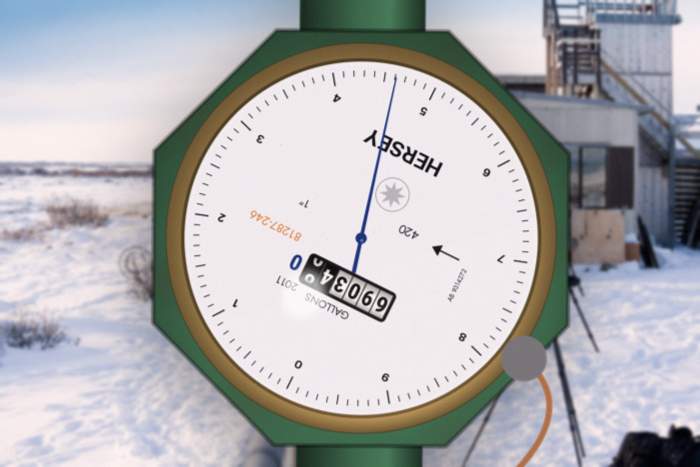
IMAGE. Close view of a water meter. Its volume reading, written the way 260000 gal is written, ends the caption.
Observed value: 6903484.6 gal
